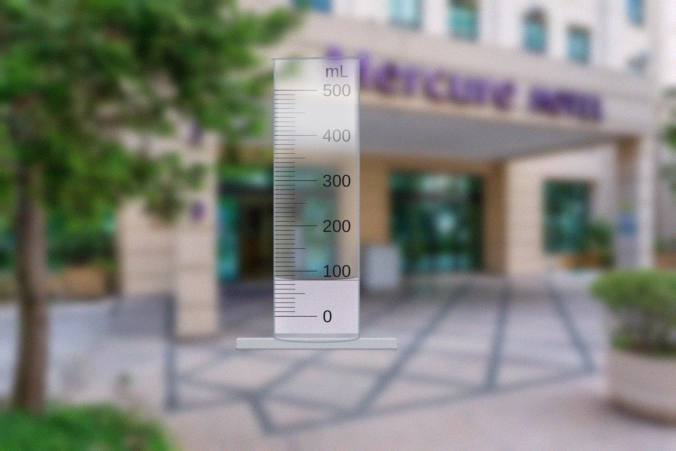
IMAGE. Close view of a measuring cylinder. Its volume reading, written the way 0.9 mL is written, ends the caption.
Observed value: 80 mL
